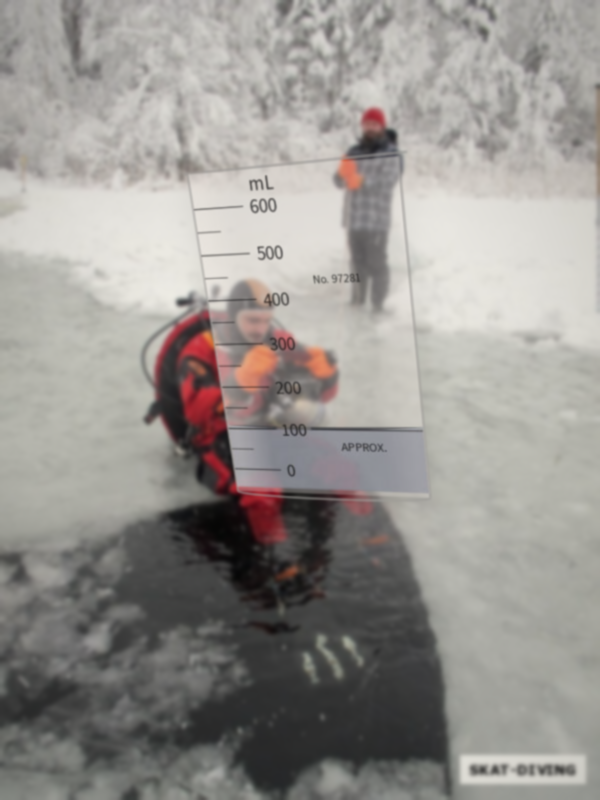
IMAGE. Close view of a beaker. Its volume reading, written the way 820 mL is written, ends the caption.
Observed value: 100 mL
